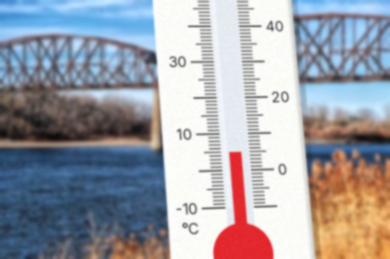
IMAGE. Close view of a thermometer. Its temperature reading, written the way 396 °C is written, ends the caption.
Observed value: 5 °C
